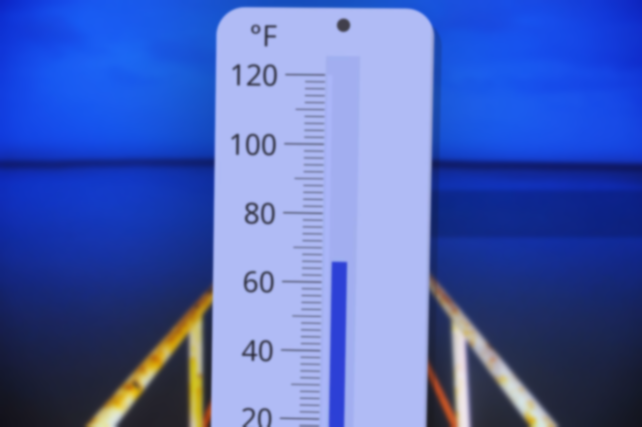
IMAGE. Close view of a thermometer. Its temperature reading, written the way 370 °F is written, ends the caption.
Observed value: 66 °F
